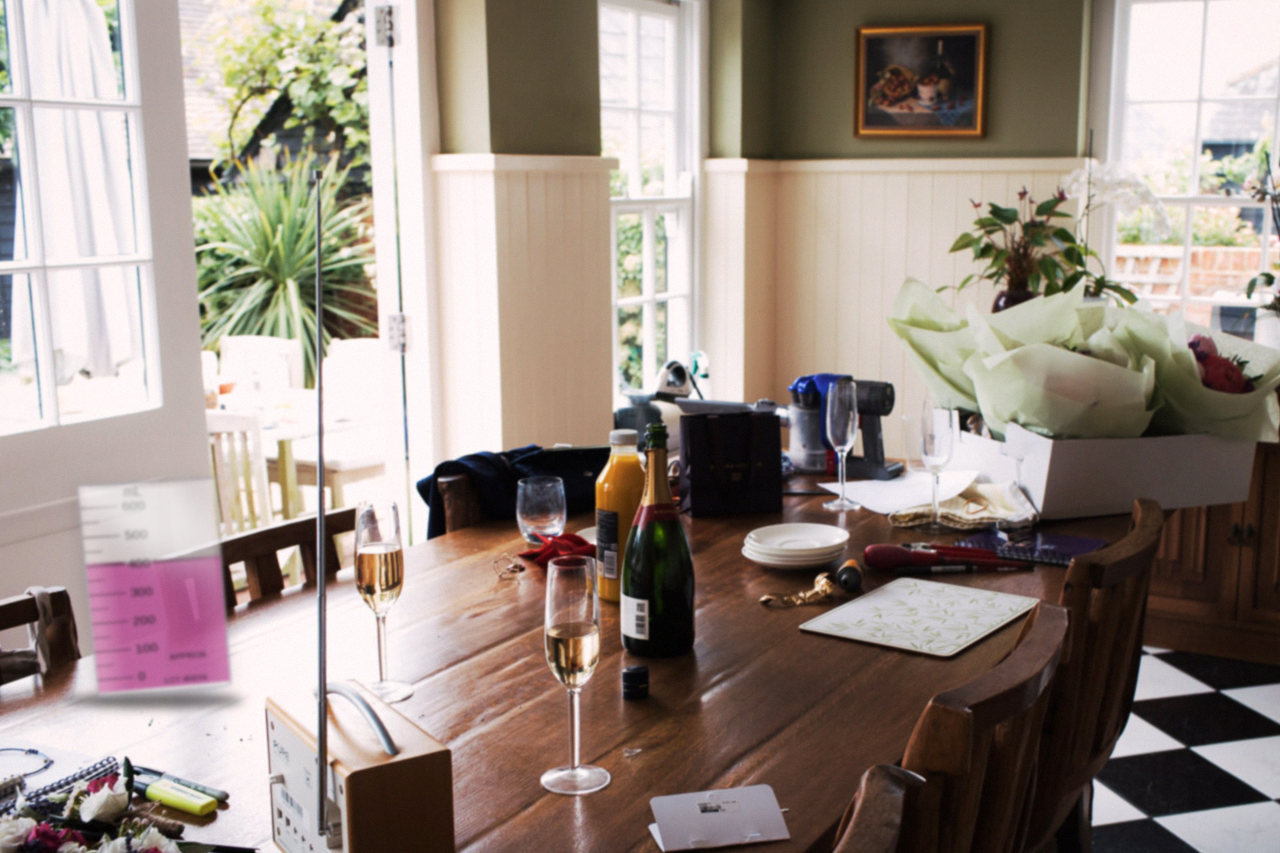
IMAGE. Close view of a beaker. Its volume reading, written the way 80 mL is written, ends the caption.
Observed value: 400 mL
